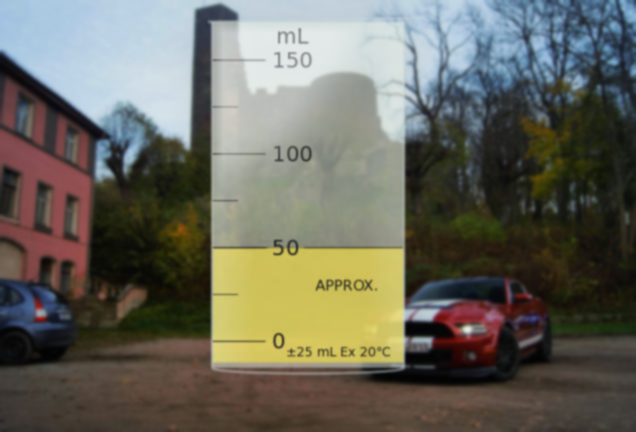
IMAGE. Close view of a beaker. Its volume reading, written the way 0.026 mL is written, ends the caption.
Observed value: 50 mL
